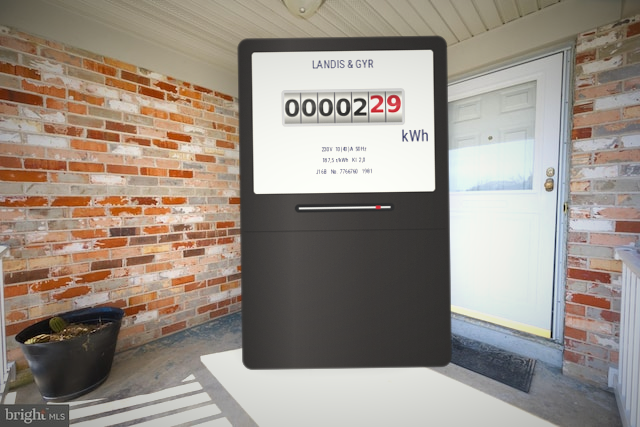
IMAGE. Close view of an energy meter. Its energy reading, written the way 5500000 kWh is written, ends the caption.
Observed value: 2.29 kWh
